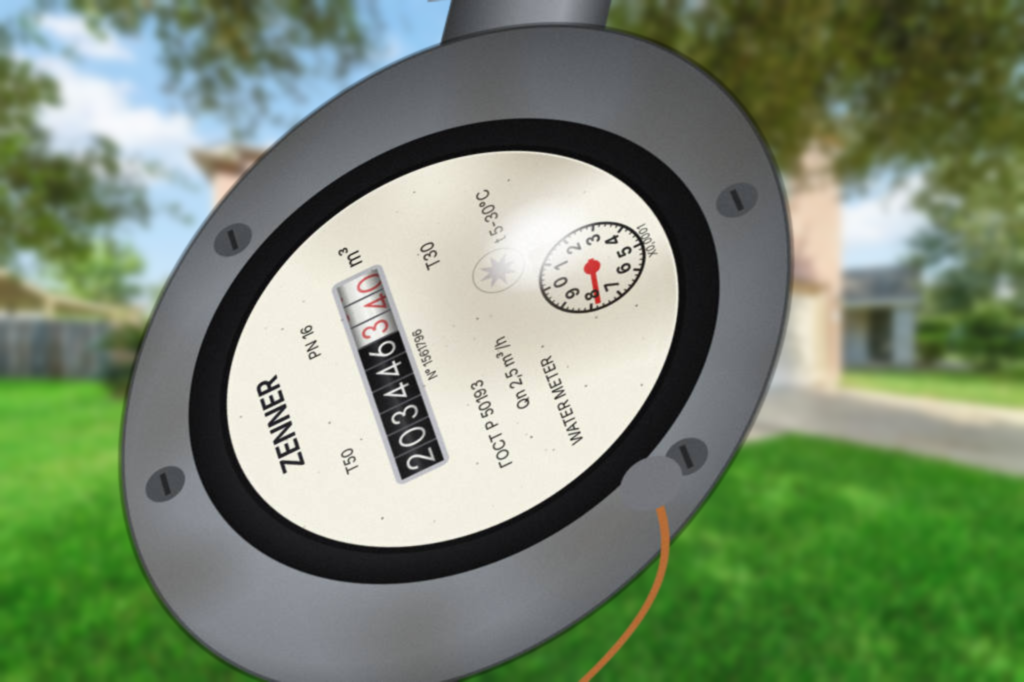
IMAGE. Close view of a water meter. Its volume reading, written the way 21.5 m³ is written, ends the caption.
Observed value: 203446.3397 m³
